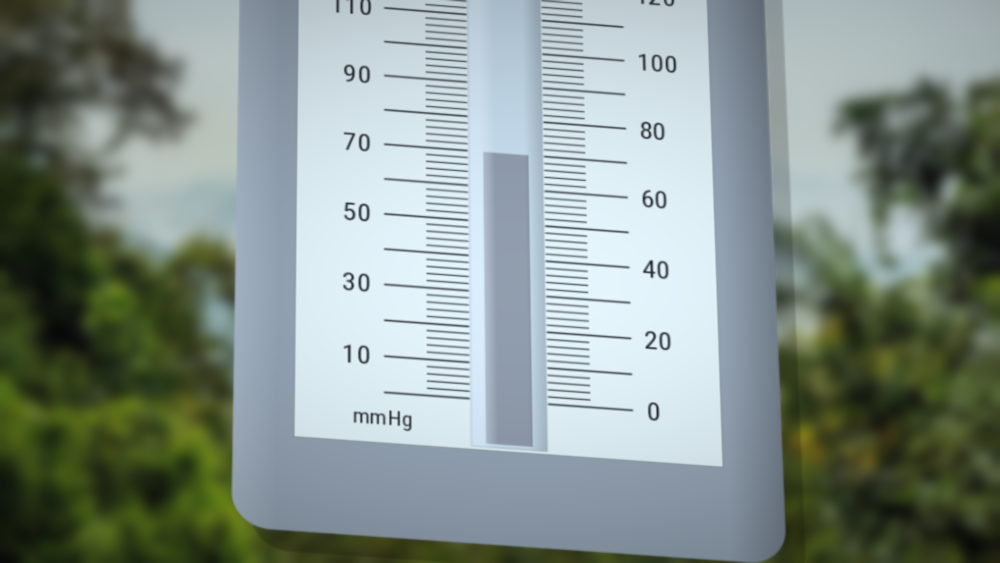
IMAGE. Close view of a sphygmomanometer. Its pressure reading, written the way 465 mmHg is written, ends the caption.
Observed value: 70 mmHg
